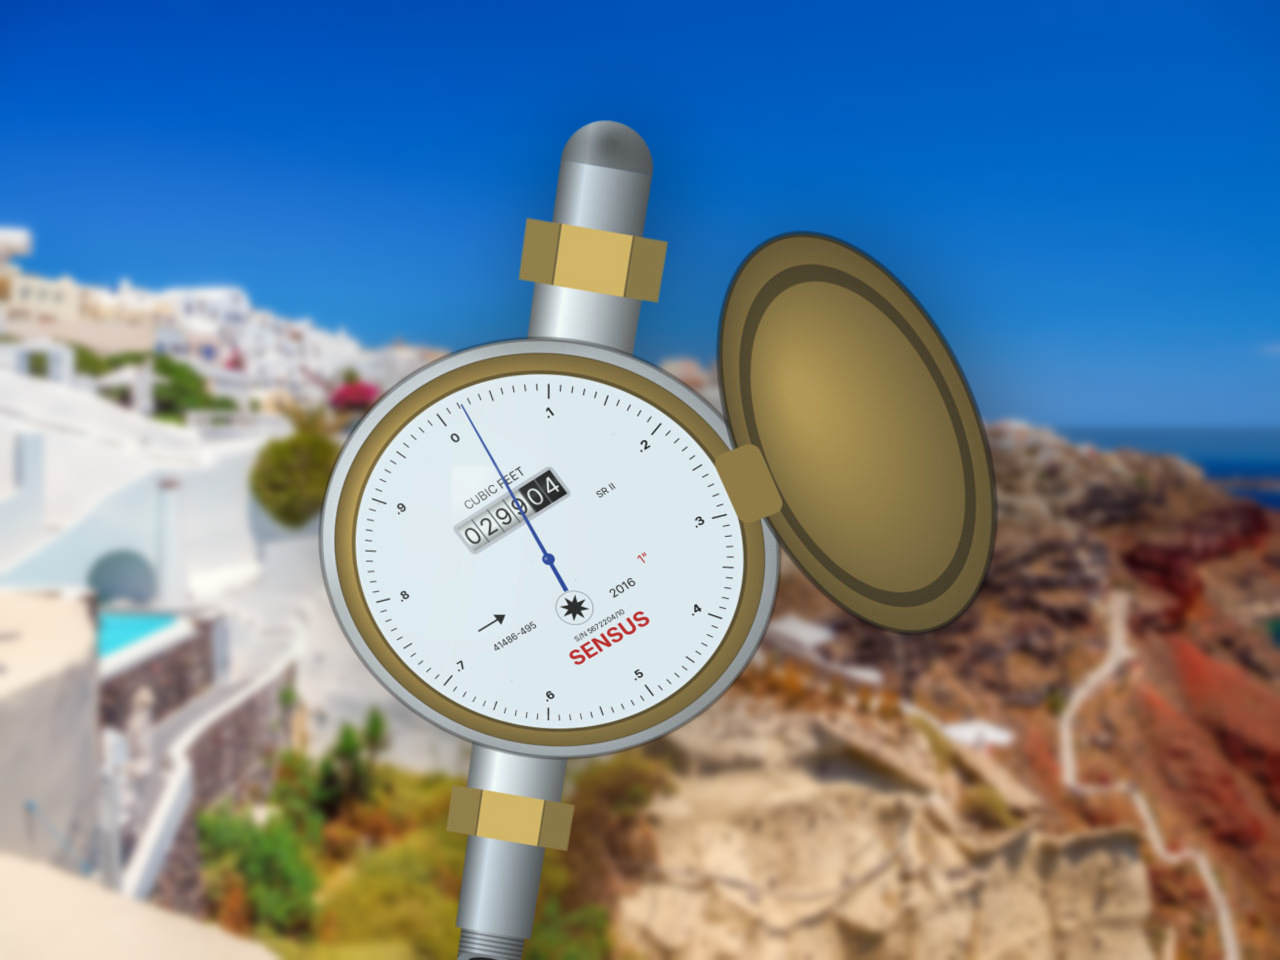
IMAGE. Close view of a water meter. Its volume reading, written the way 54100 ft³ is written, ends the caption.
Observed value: 29904.02 ft³
